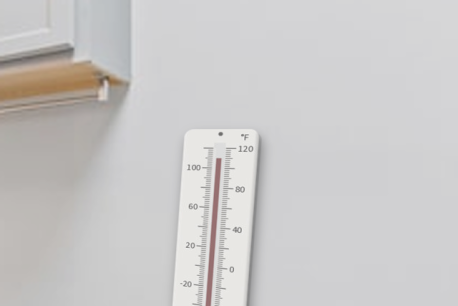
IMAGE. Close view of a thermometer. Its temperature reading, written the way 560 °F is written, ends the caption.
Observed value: 110 °F
